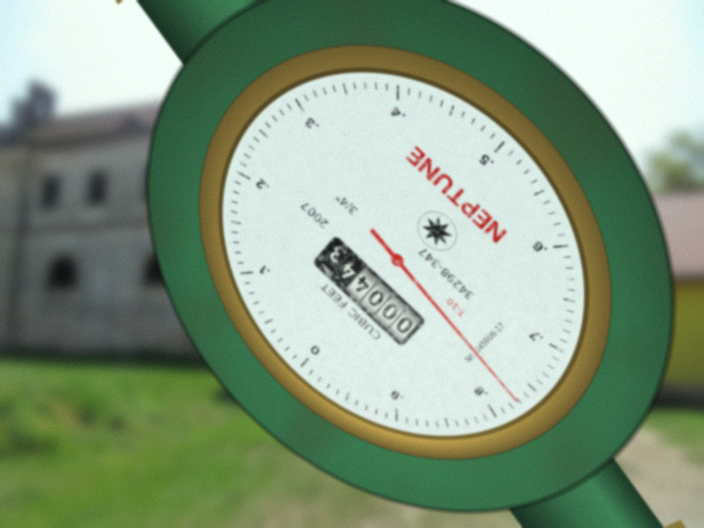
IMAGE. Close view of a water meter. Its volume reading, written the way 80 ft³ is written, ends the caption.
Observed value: 442.77 ft³
